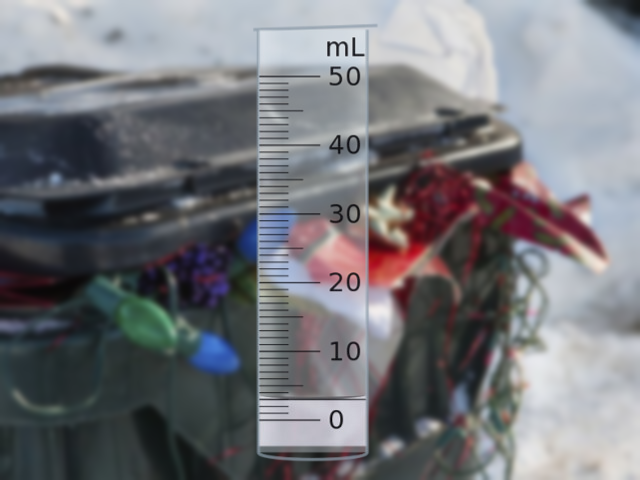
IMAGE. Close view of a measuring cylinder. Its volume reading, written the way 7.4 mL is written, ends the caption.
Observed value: 3 mL
